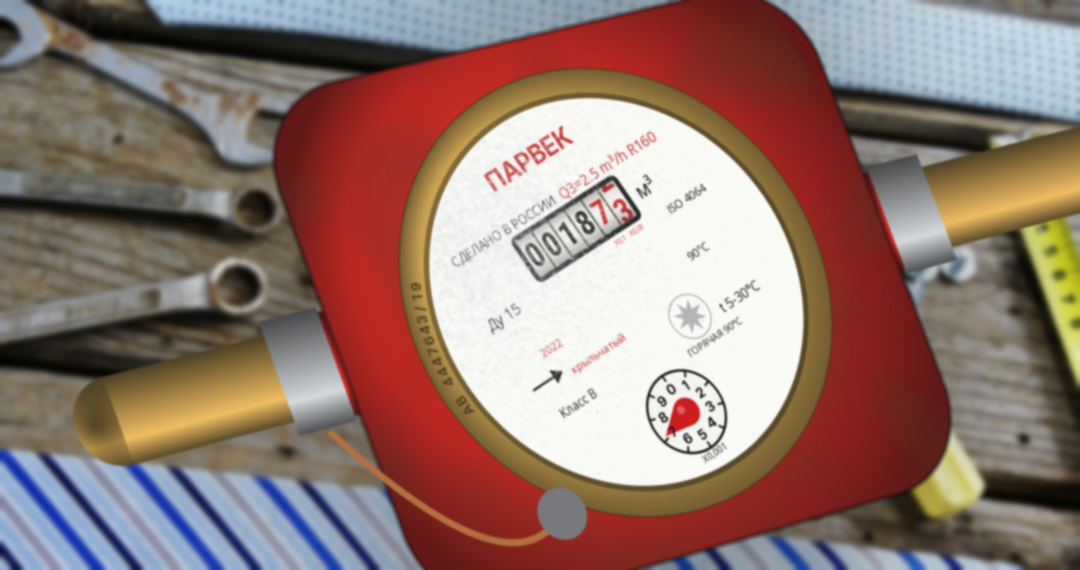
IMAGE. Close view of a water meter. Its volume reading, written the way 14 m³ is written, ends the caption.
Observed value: 18.727 m³
